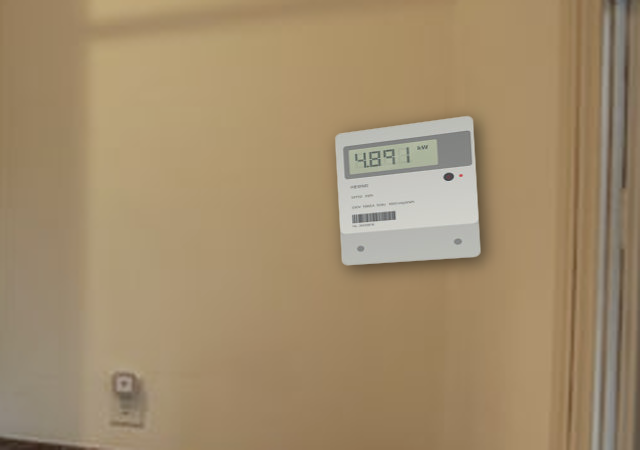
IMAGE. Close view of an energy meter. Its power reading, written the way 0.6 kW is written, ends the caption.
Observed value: 4.891 kW
